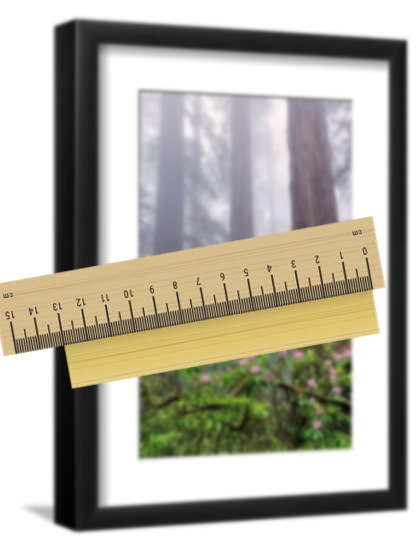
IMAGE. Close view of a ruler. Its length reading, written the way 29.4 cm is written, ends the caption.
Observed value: 13 cm
